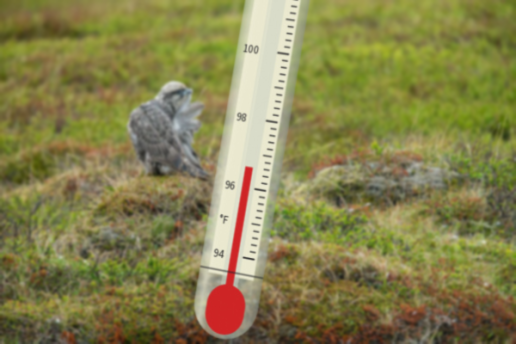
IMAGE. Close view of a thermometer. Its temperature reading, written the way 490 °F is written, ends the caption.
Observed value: 96.6 °F
